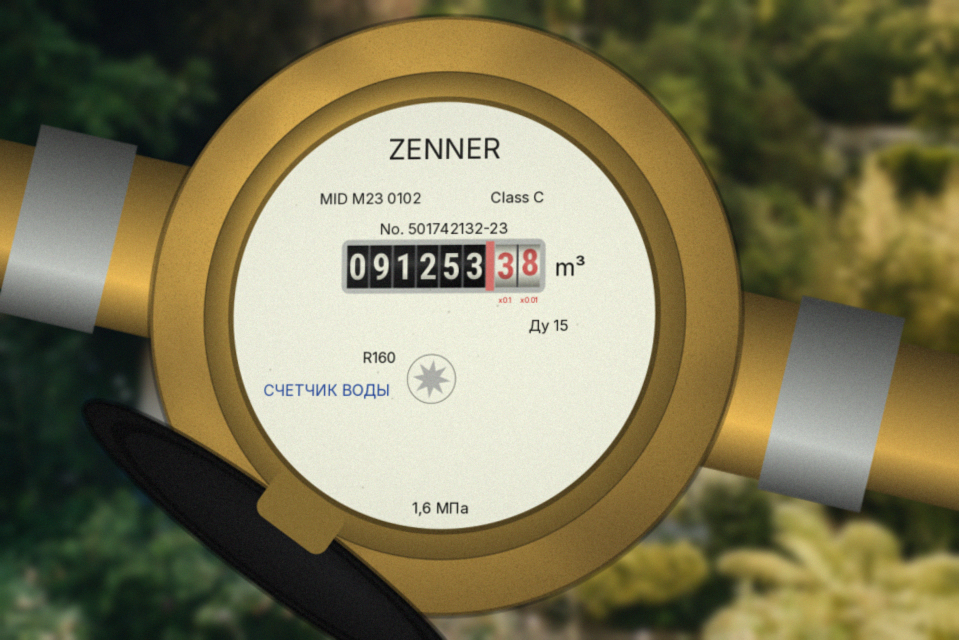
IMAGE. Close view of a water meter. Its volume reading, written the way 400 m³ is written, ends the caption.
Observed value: 91253.38 m³
